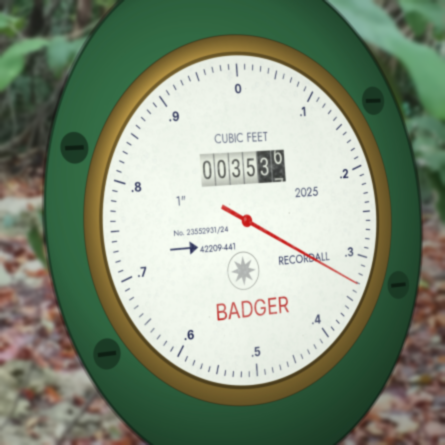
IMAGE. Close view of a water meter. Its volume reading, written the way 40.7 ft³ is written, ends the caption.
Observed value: 3536.33 ft³
